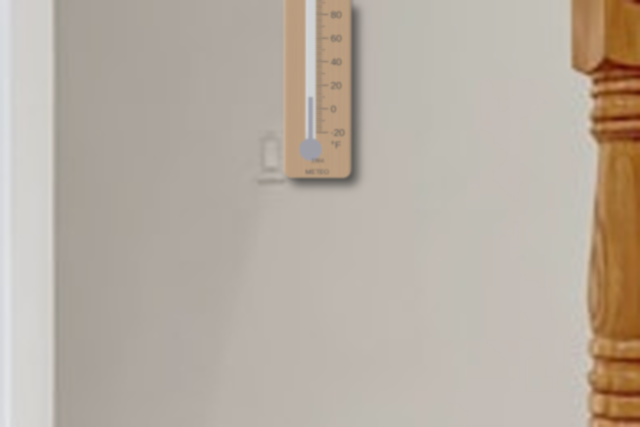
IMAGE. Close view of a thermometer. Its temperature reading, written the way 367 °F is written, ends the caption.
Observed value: 10 °F
